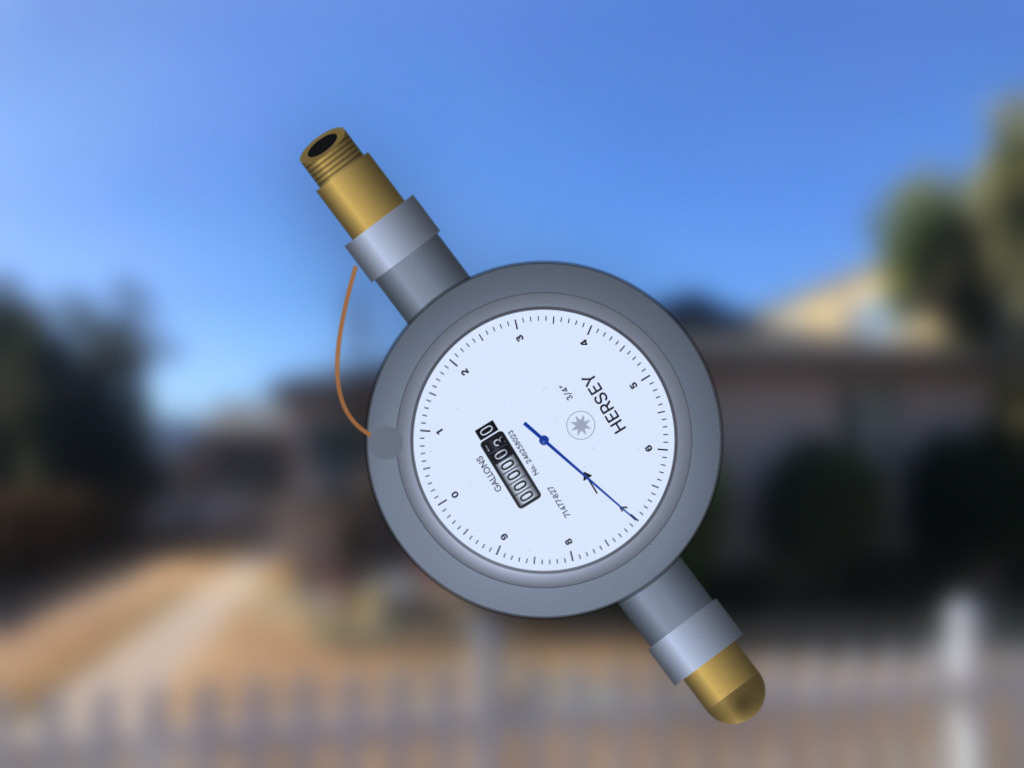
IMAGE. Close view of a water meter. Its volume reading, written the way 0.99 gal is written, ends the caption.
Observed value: 27.0 gal
